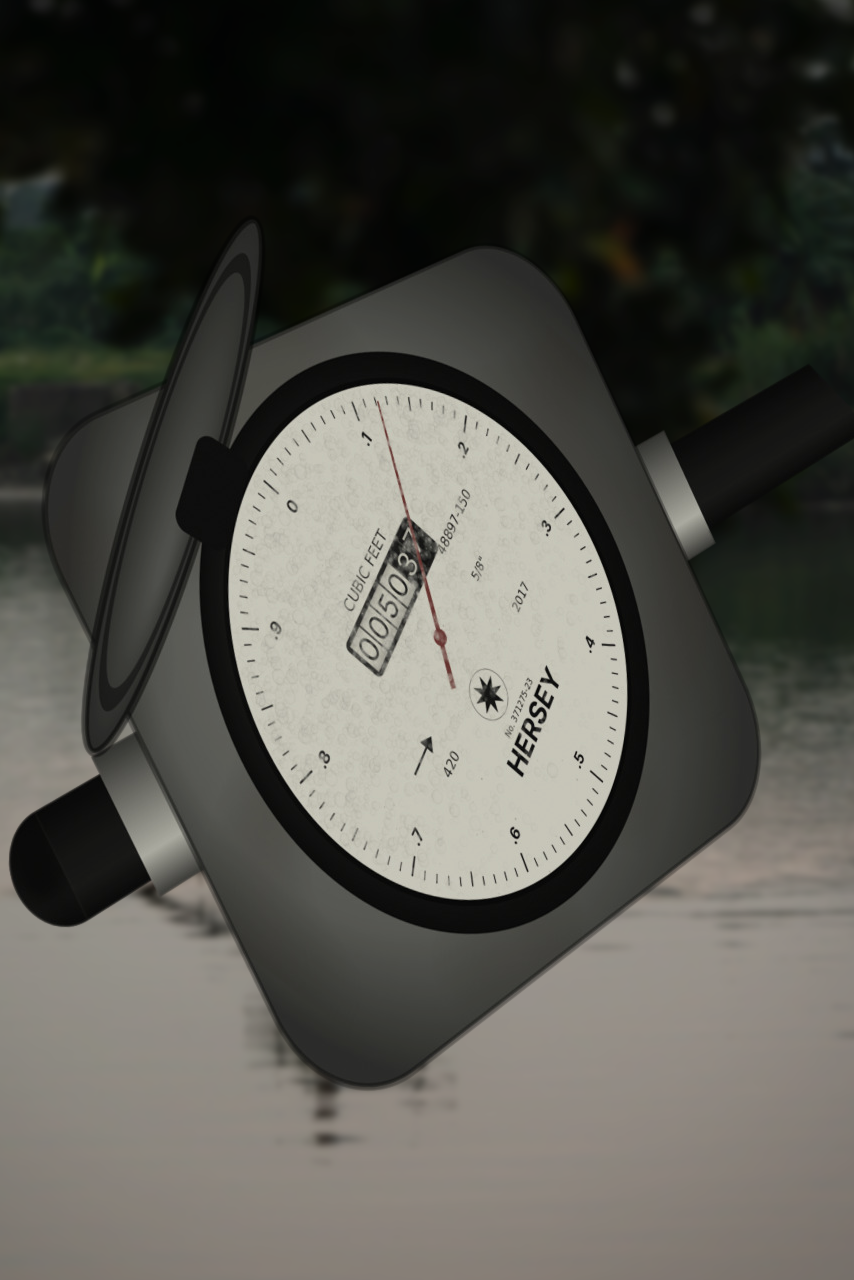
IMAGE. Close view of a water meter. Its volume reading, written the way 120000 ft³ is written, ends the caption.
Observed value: 5037.12 ft³
